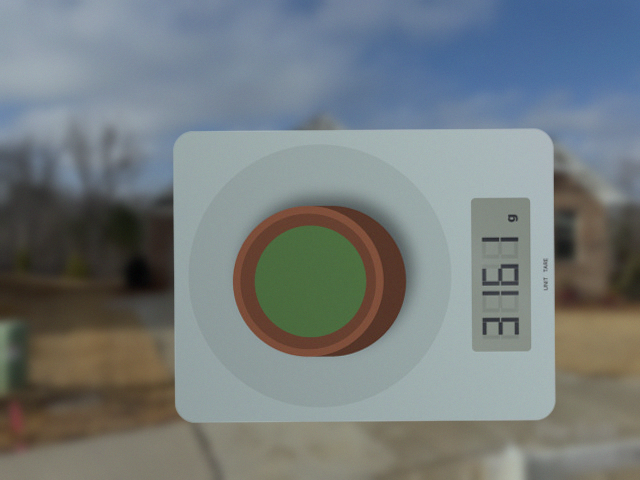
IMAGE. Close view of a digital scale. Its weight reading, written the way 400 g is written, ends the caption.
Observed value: 3161 g
